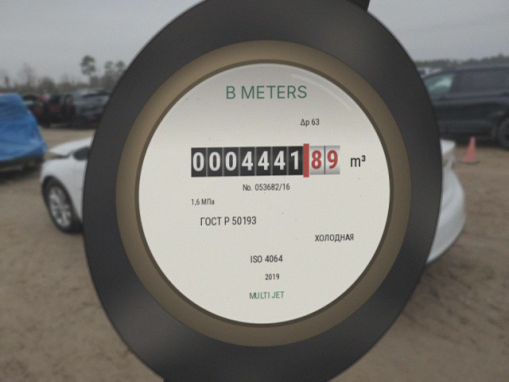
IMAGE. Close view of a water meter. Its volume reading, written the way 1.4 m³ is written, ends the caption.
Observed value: 4441.89 m³
